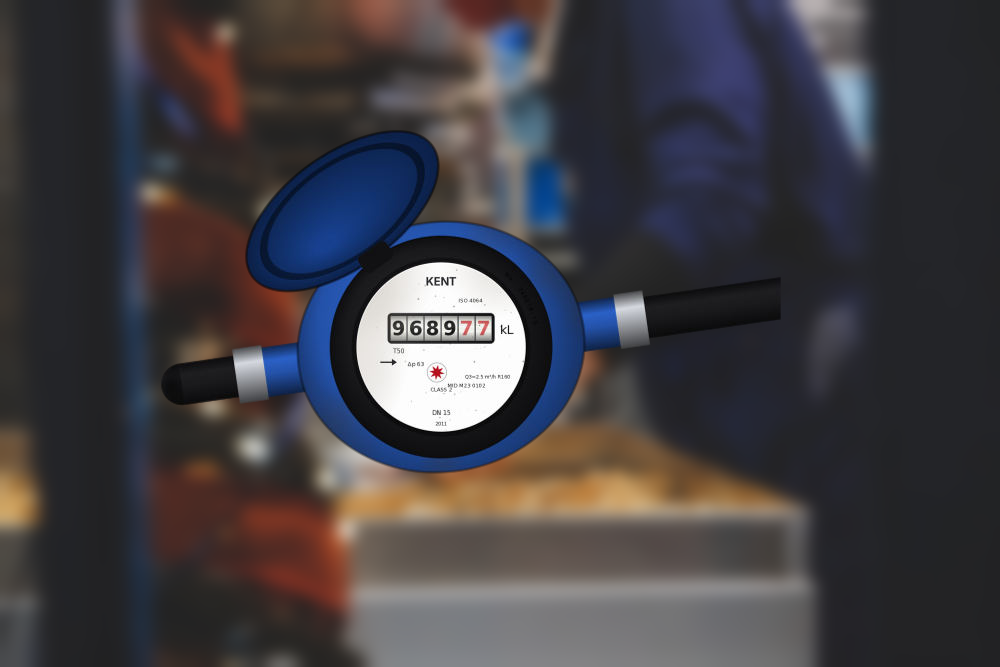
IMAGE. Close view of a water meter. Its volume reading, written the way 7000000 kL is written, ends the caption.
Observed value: 9689.77 kL
